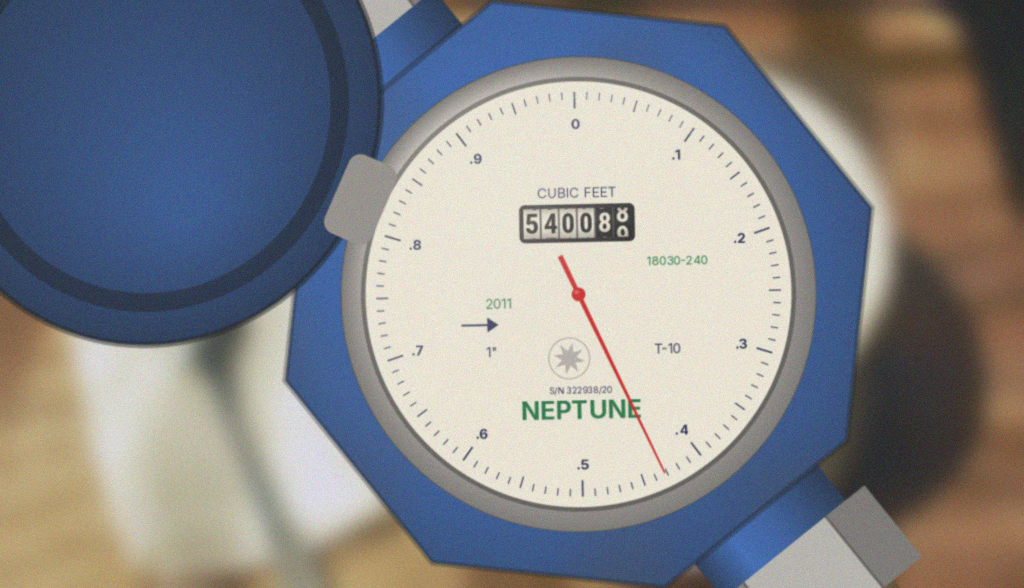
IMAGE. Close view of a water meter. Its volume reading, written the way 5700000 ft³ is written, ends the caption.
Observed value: 540088.43 ft³
